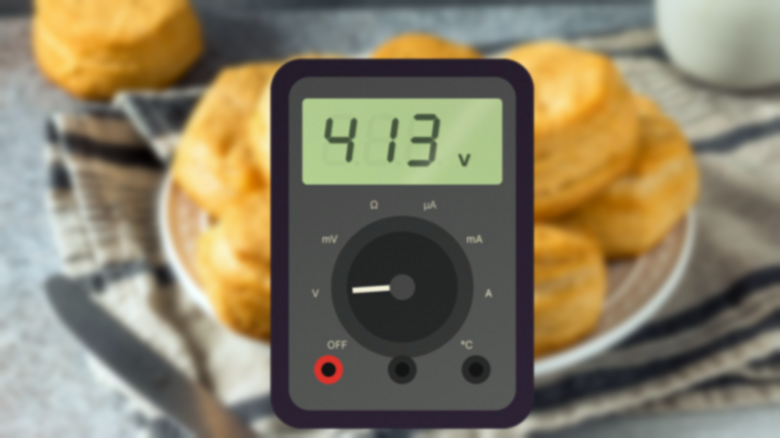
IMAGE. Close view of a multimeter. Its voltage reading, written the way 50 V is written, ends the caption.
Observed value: 413 V
